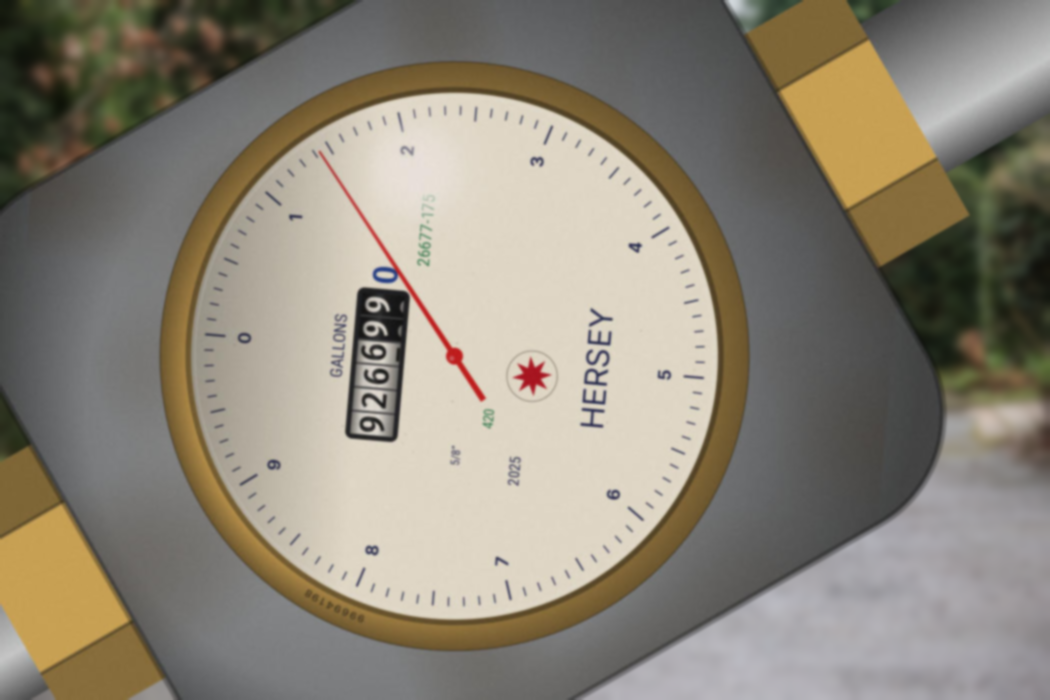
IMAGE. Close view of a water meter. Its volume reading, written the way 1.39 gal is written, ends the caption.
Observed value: 9266991.4 gal
